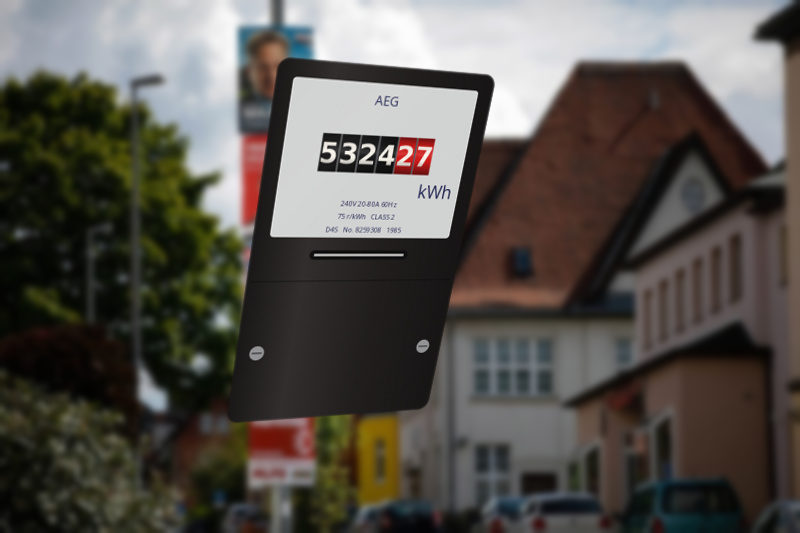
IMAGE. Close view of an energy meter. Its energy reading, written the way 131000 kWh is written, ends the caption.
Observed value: 5324.27 kWh
